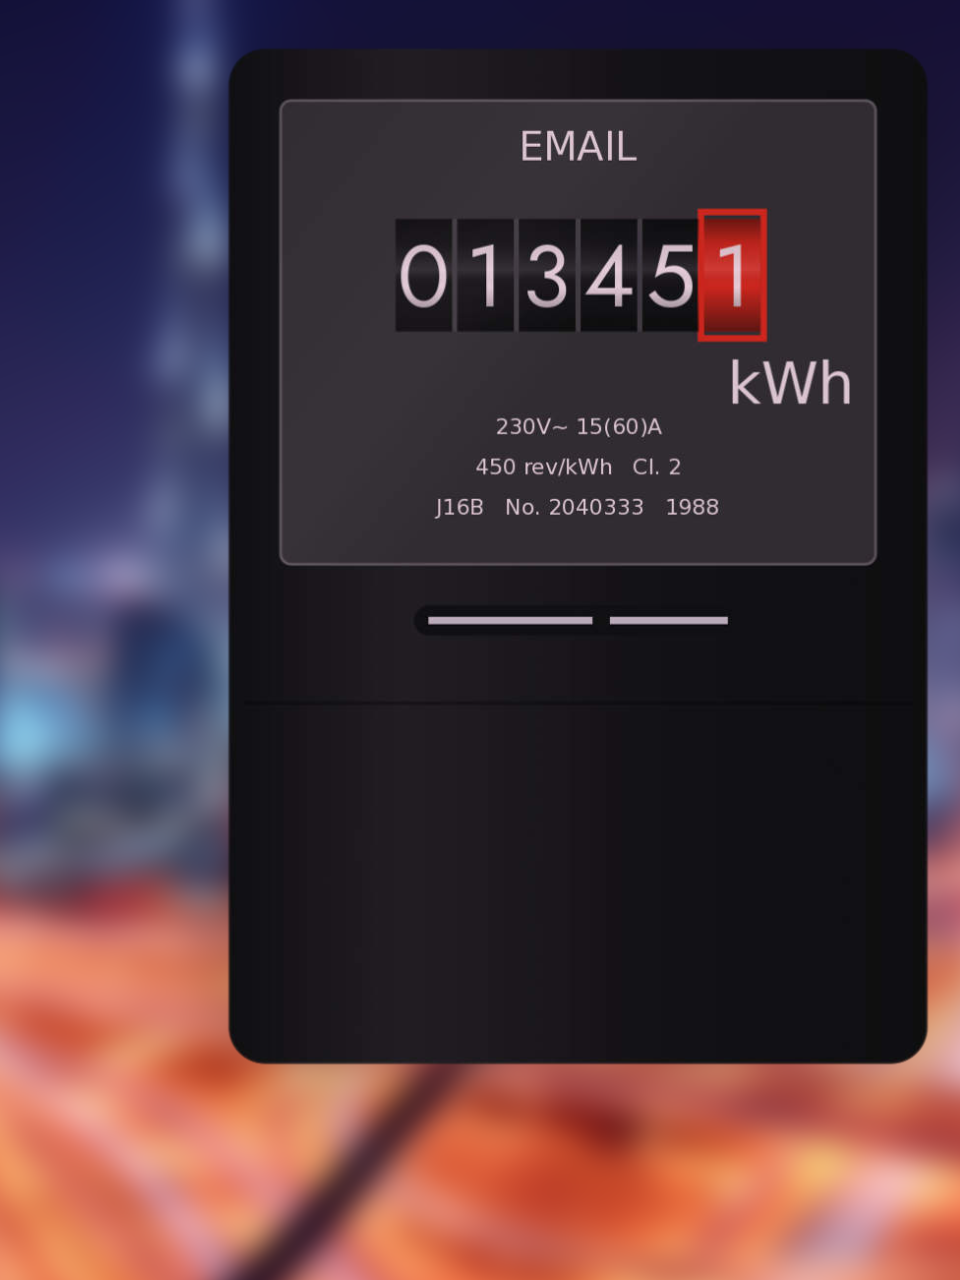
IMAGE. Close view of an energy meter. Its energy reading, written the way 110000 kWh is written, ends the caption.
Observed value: 1345.1 kWh
